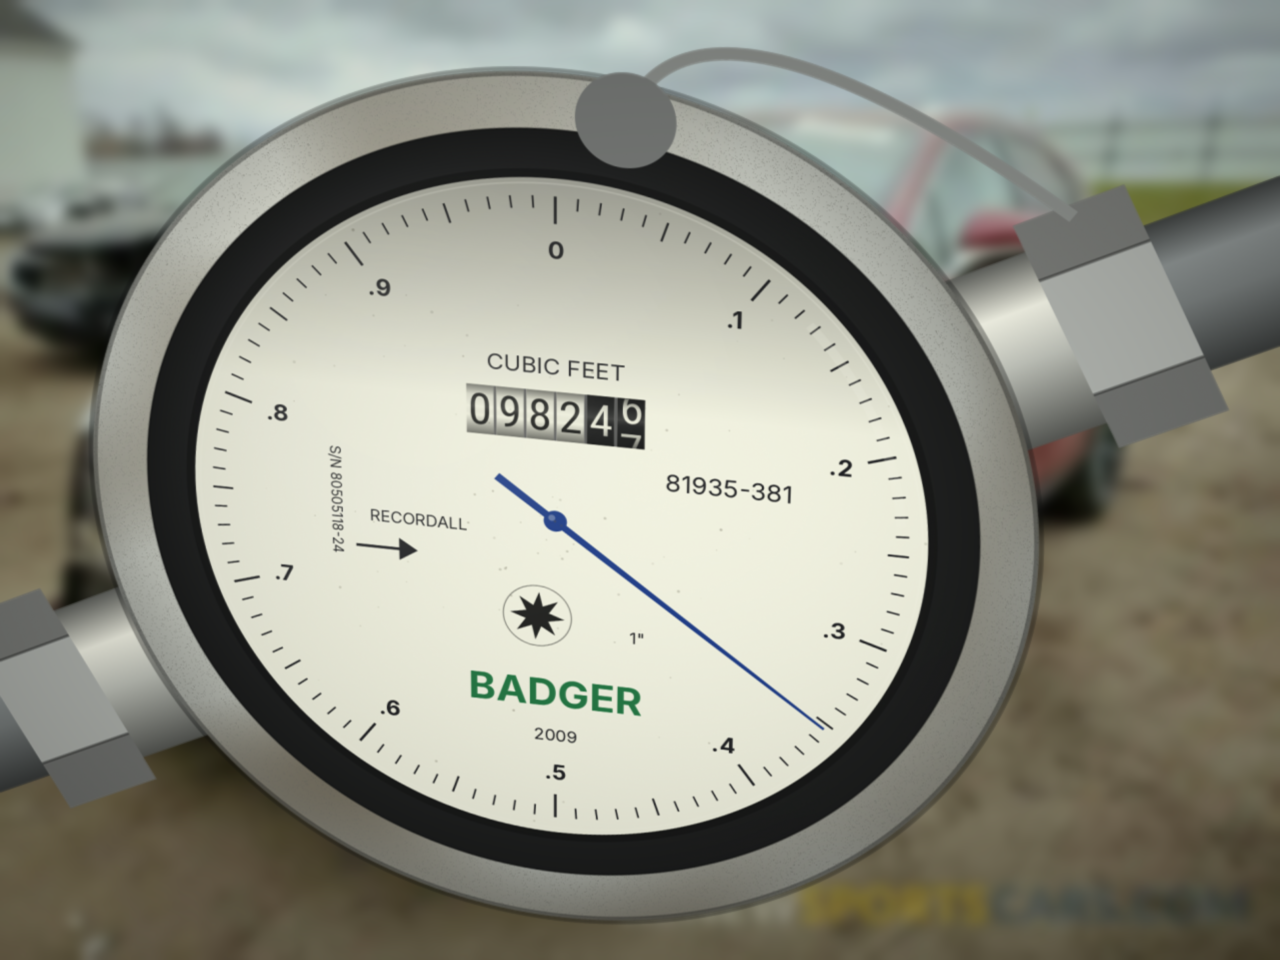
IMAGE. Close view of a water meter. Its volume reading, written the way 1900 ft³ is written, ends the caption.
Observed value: 98246.35 ft³
